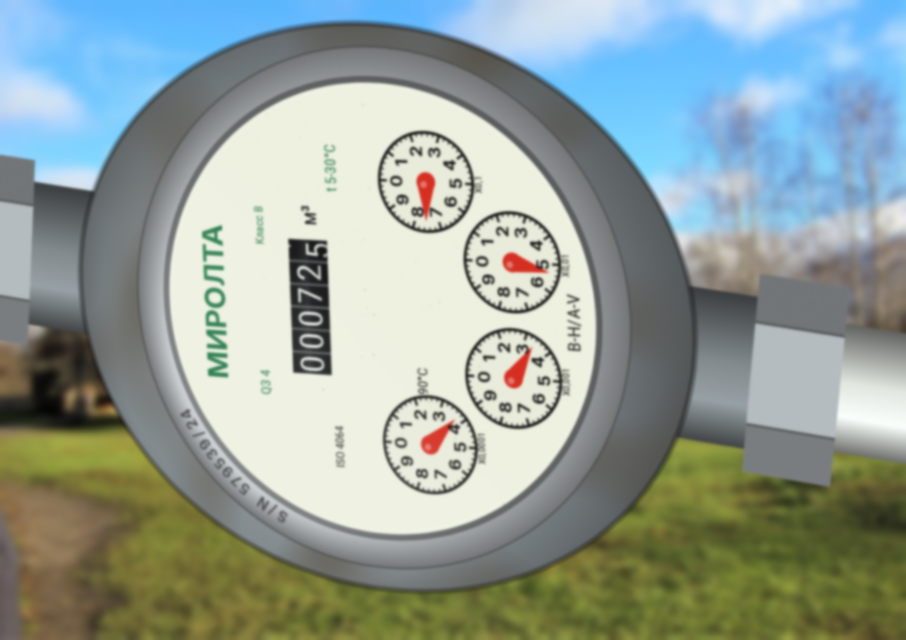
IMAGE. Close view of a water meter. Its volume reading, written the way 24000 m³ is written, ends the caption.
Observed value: 724.7533 m³
